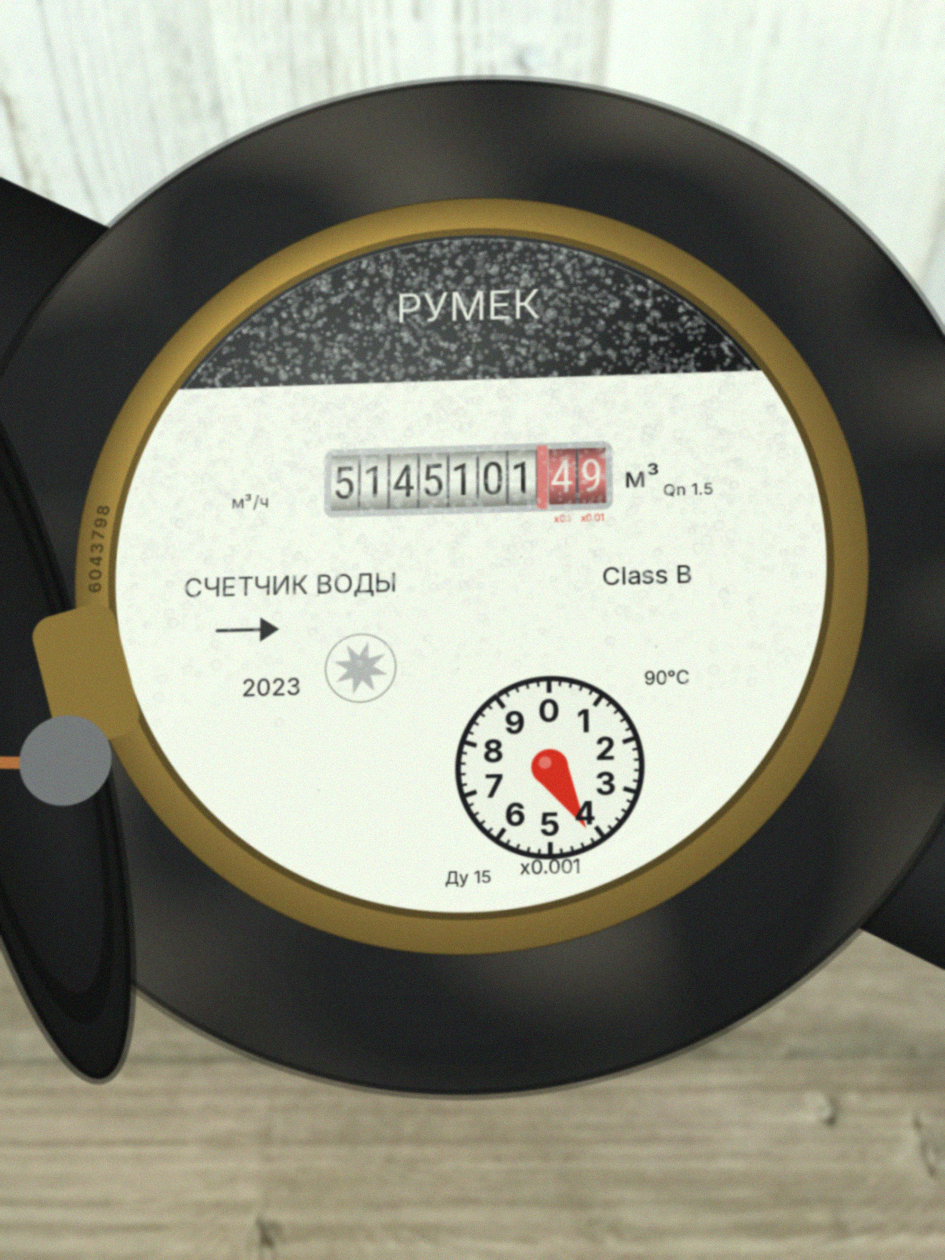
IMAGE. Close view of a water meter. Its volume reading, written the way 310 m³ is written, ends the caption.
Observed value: 5145101.494 m³
